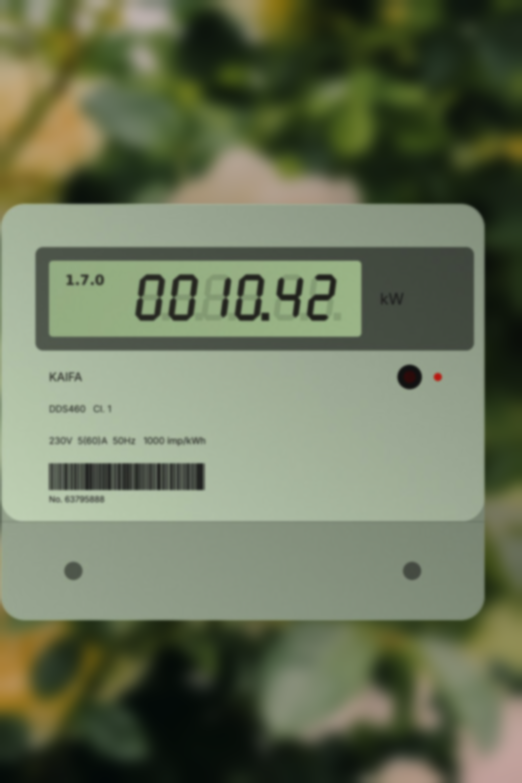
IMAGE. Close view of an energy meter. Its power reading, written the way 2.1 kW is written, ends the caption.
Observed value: 10.42 kW
